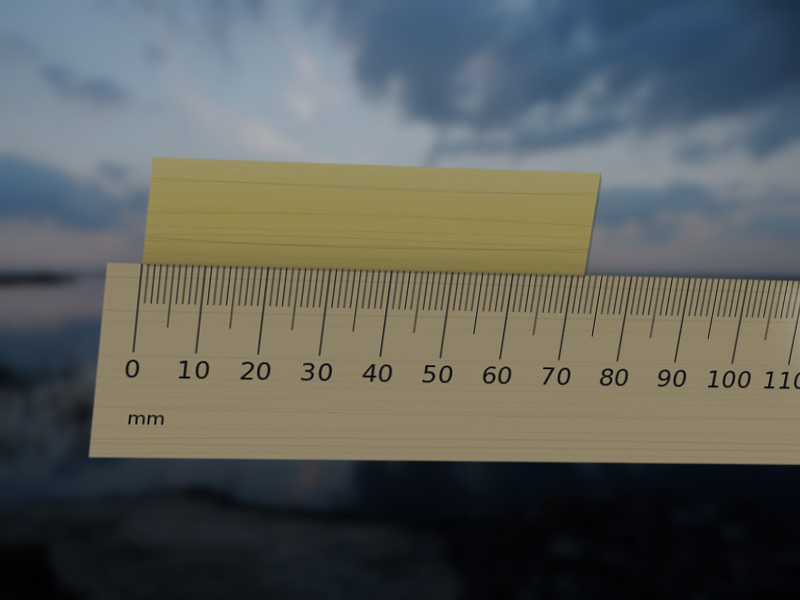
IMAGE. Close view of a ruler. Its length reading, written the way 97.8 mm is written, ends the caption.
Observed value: 72 mm
